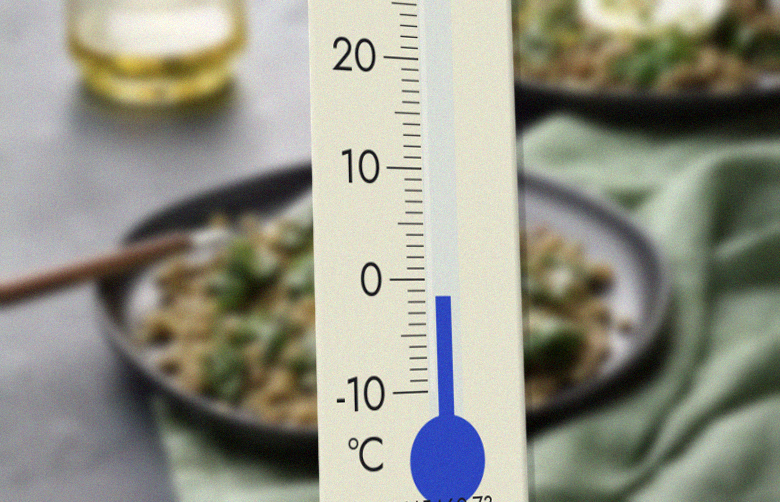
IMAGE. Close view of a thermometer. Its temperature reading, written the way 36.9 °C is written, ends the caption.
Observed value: -1.5 °C
